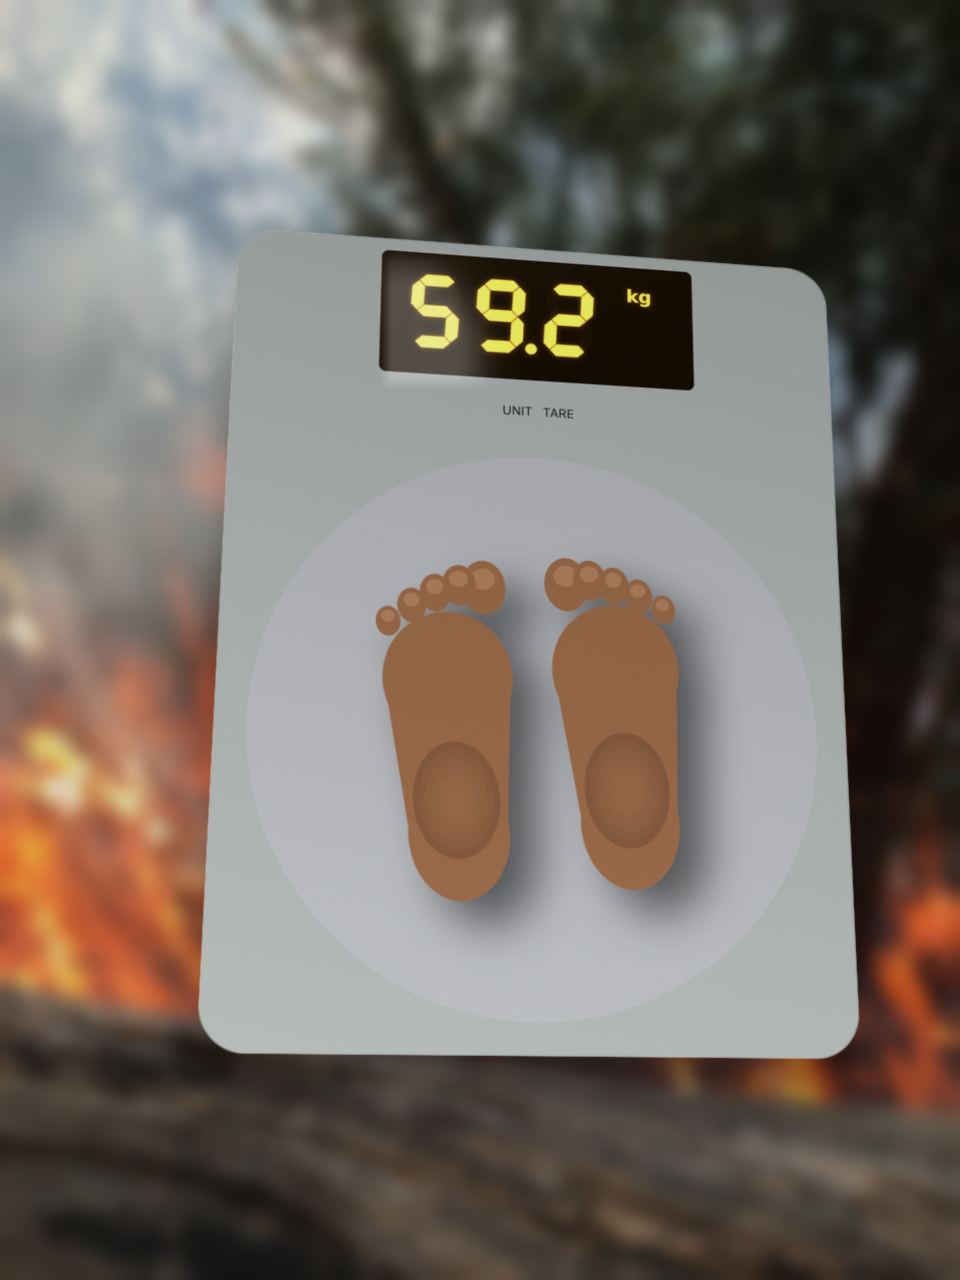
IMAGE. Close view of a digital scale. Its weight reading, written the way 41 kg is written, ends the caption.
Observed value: 59.2 kg
